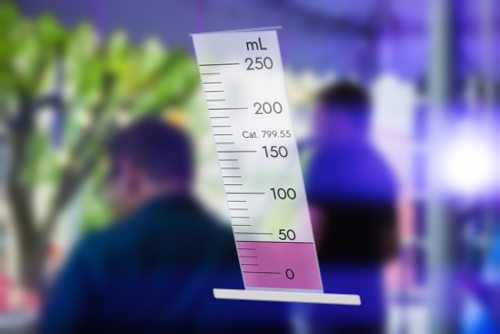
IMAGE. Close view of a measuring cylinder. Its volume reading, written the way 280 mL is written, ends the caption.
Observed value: 40 mL
